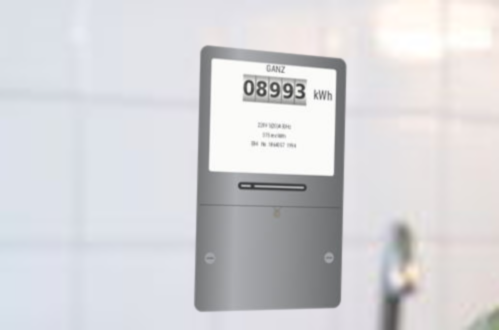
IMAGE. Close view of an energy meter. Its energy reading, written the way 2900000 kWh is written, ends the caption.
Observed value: 8993 kWh
